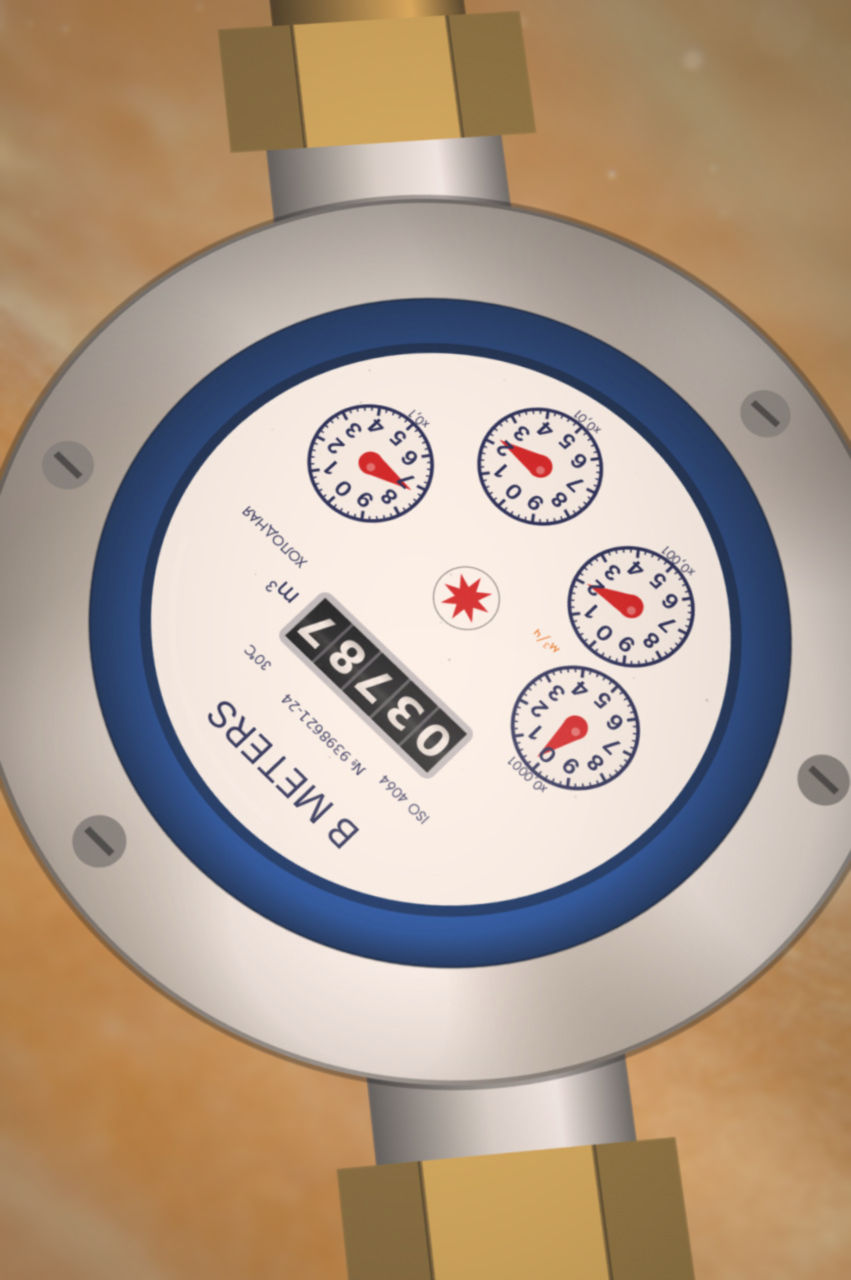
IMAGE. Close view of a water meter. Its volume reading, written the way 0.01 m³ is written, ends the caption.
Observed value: 3787.7220 m³
